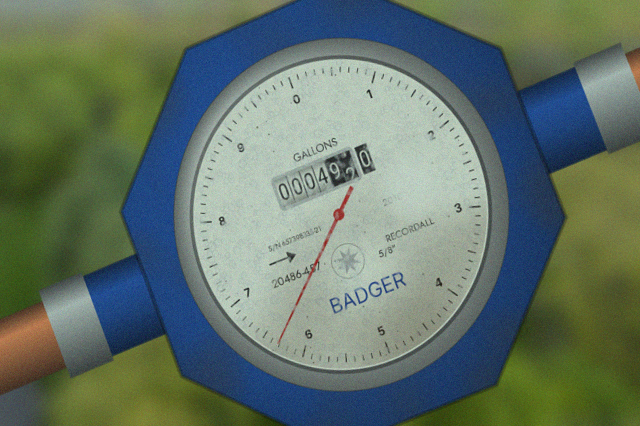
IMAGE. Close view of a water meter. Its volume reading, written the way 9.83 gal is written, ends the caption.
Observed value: 4916.3 gal
